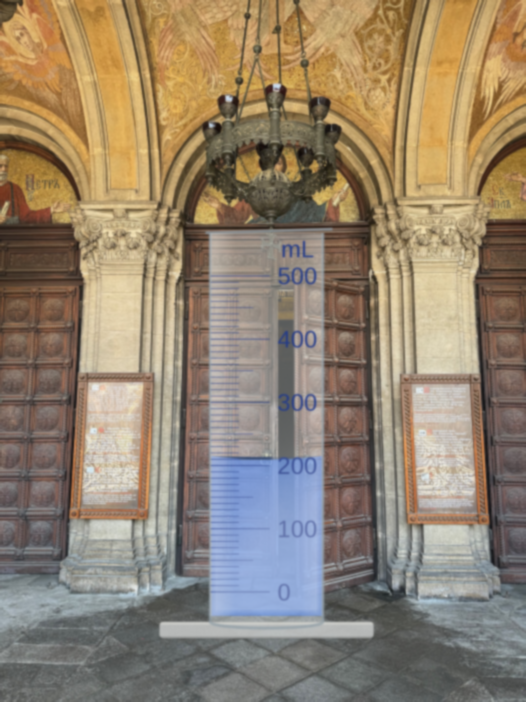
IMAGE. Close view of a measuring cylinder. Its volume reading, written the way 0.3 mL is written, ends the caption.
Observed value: 210 mL
